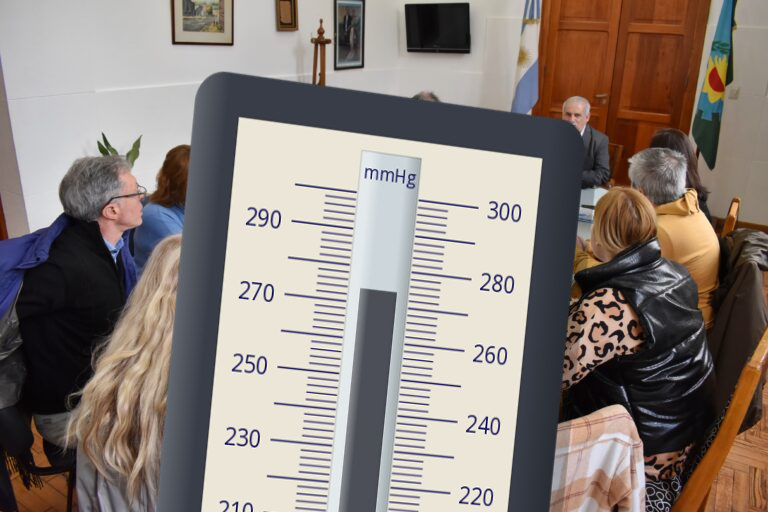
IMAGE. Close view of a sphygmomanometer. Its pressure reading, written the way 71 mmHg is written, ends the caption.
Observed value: 274 mmHg
